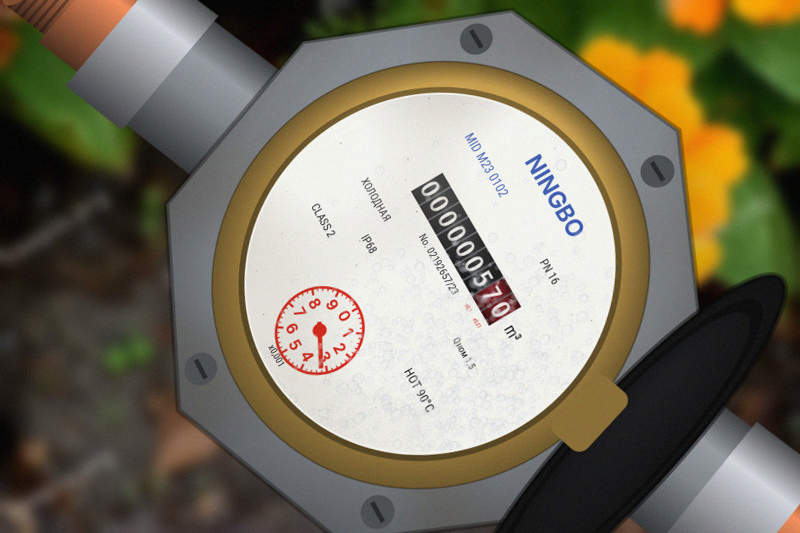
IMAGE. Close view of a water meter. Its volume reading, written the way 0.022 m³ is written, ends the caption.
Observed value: 5.703 m³
